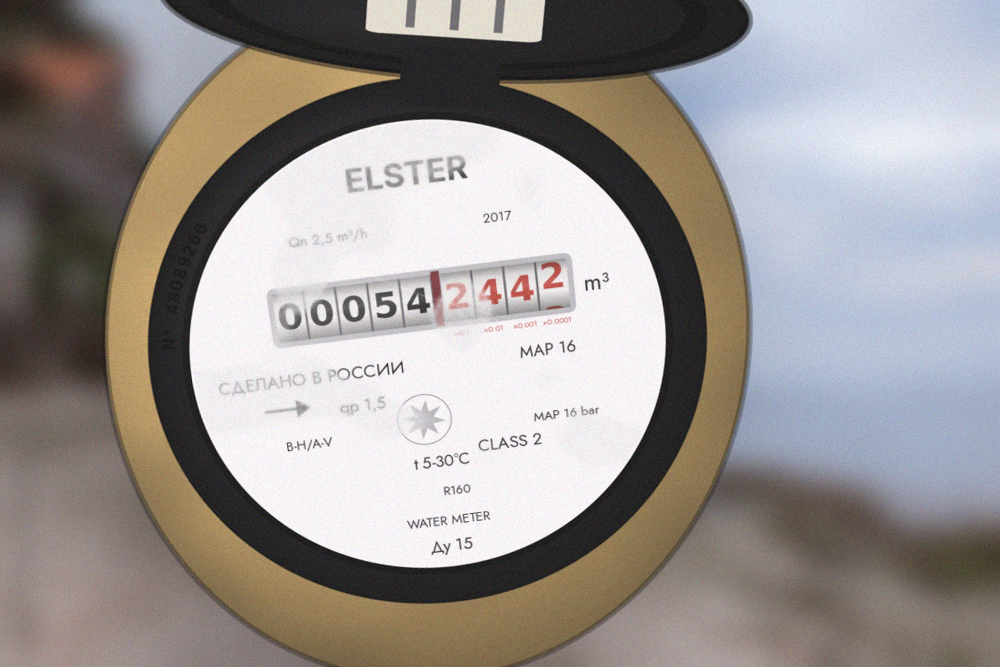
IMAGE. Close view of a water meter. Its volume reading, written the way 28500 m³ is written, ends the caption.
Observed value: 54.2442 m³
